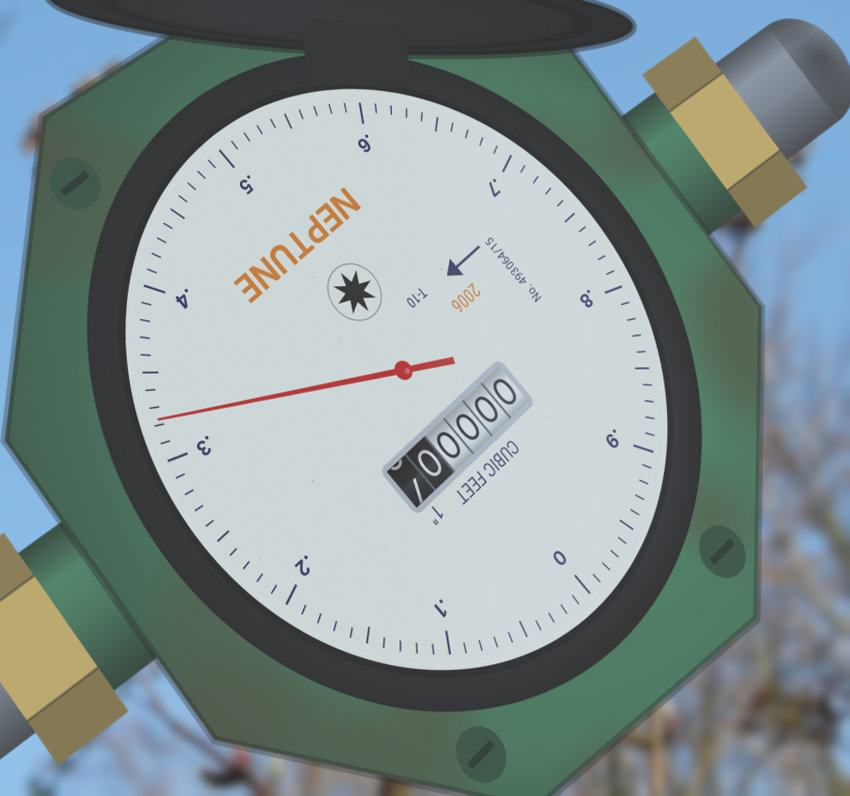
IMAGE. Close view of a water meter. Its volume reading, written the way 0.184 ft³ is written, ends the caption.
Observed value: 7.32 ft³
